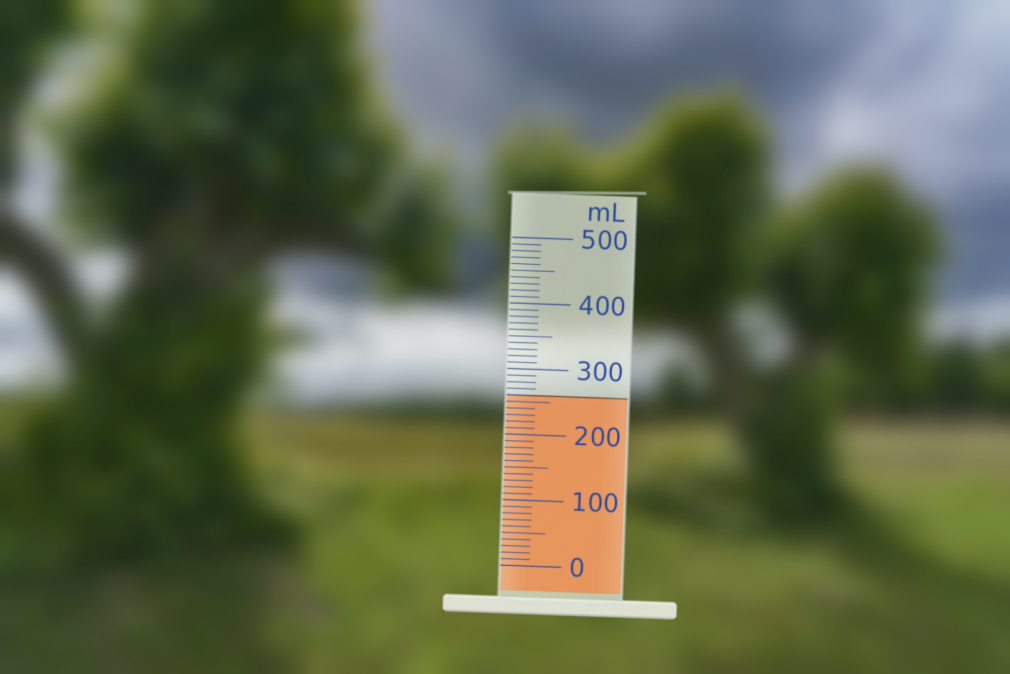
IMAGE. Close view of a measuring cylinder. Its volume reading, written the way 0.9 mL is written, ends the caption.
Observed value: 260 mL
